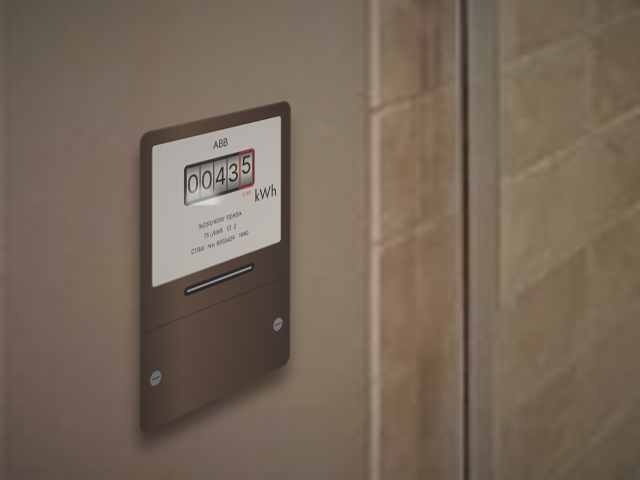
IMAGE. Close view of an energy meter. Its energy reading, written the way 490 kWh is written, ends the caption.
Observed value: 43.5 kWh
